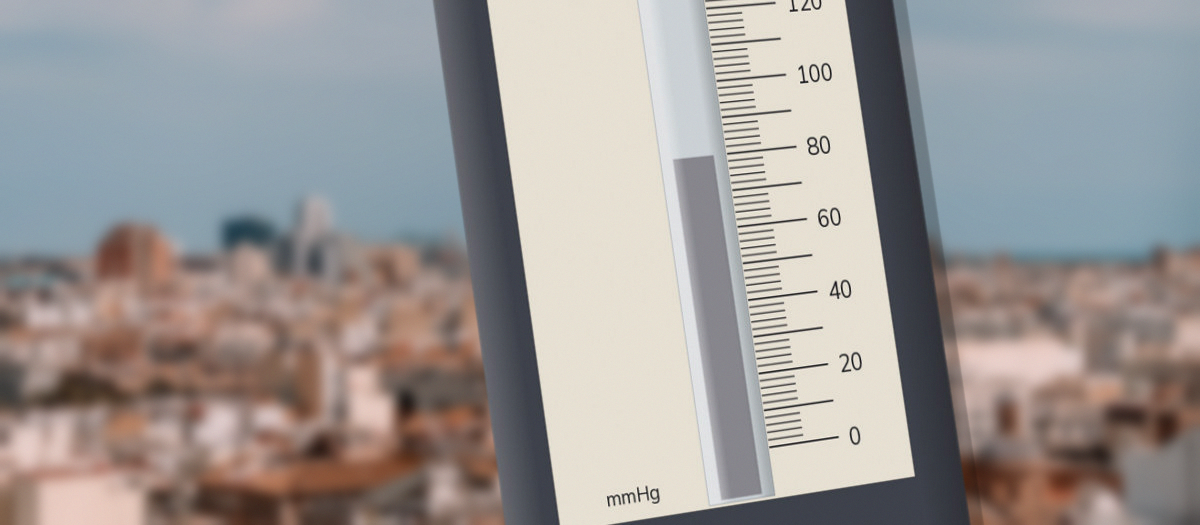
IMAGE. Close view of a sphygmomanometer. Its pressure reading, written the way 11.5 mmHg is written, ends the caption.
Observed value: 80 mmHg
